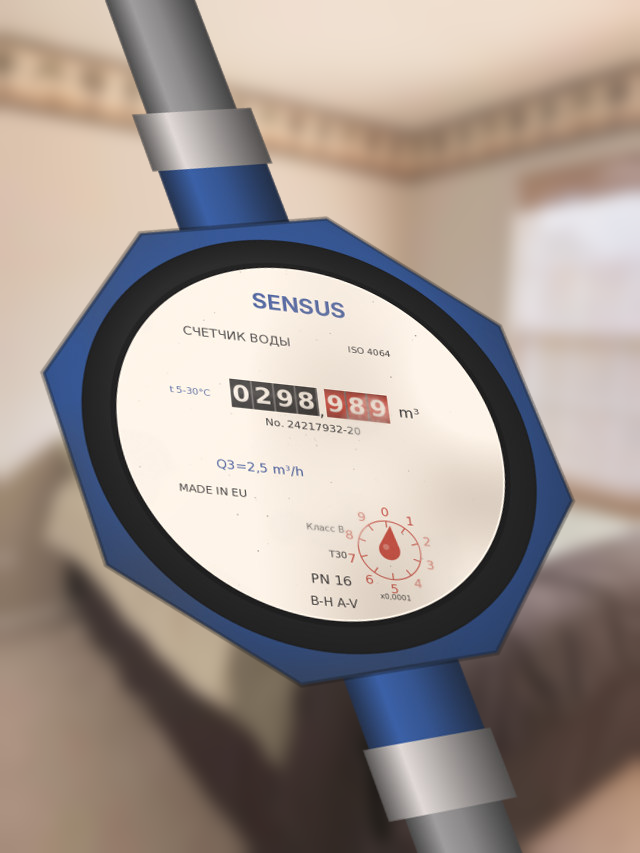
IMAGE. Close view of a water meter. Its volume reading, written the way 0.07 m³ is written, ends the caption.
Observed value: 298.9890 m³
